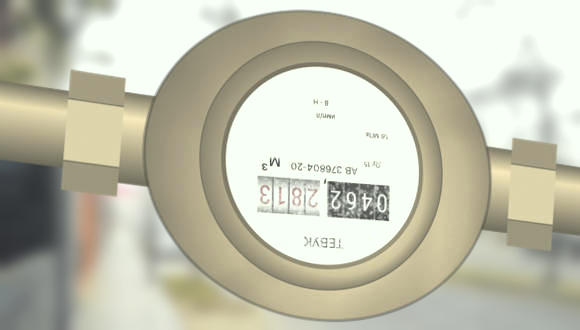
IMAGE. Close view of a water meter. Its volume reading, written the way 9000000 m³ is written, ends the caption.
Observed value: 462.2813 m³
